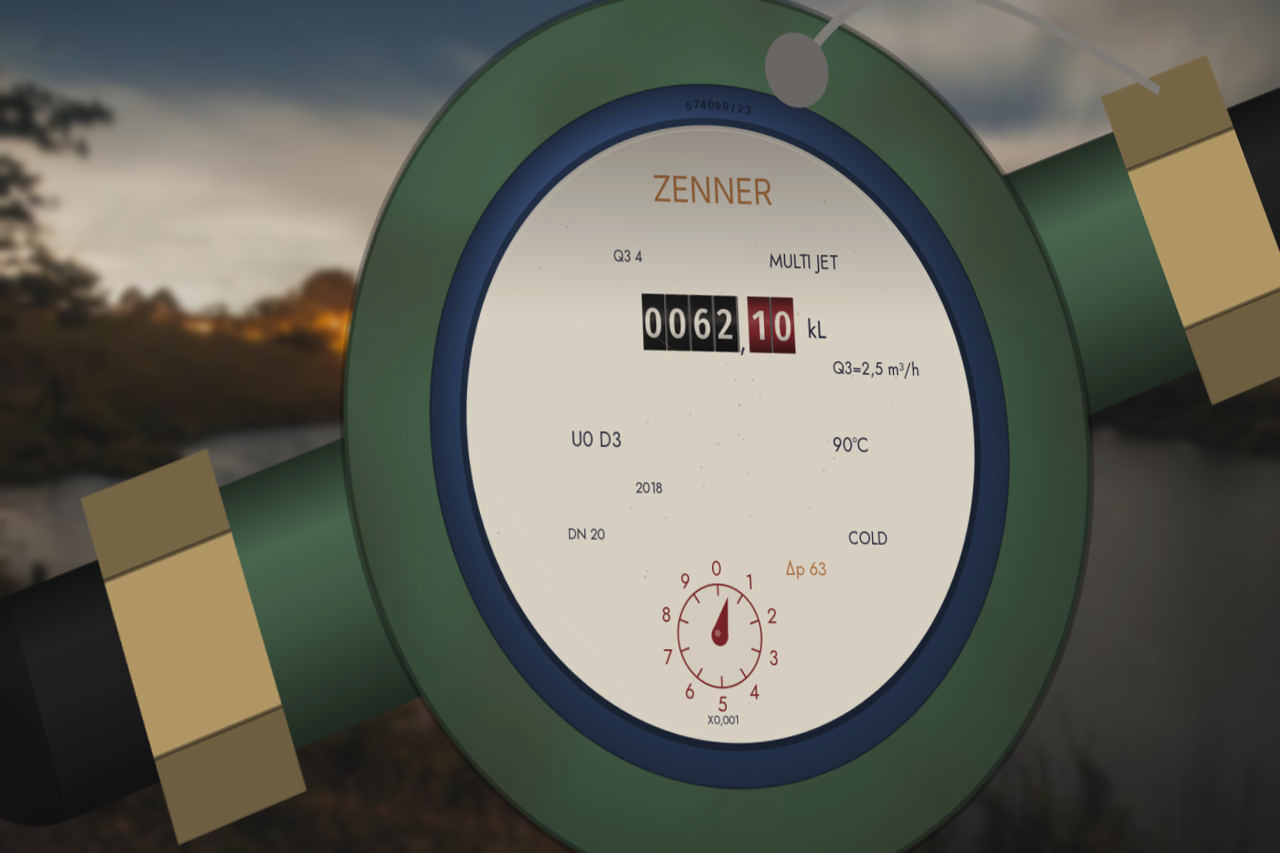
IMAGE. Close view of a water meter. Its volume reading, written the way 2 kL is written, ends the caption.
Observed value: 62.100 kL
